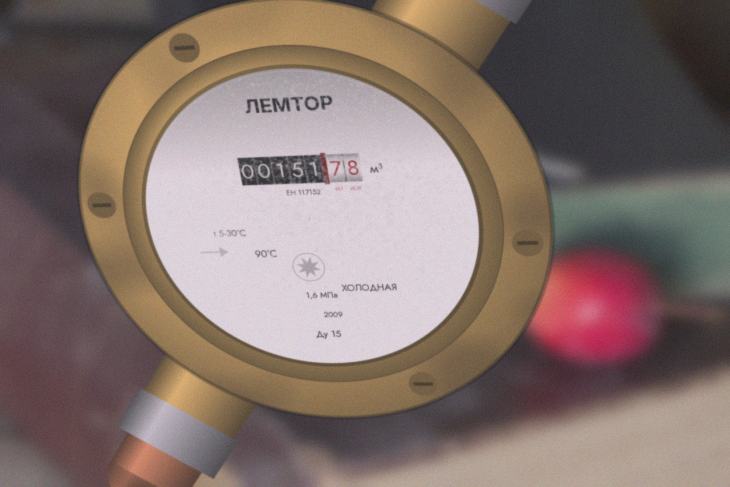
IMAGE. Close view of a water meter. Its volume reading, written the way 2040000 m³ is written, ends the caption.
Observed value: 151.78 m³
